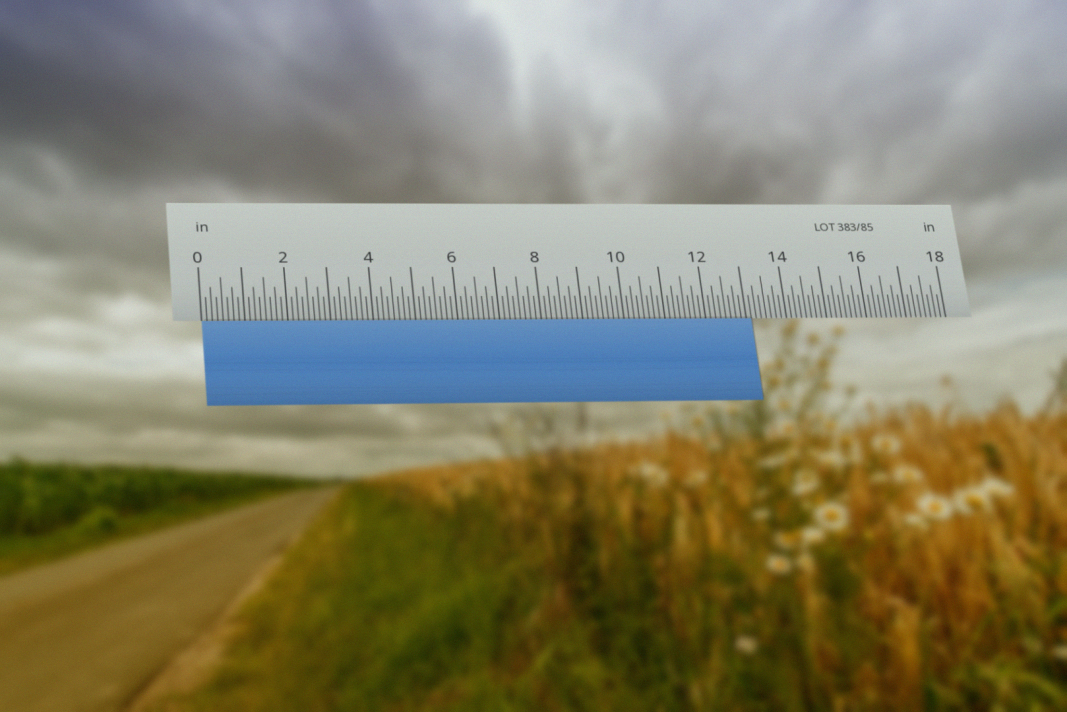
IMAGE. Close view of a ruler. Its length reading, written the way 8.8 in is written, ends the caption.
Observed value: 13.125 in
